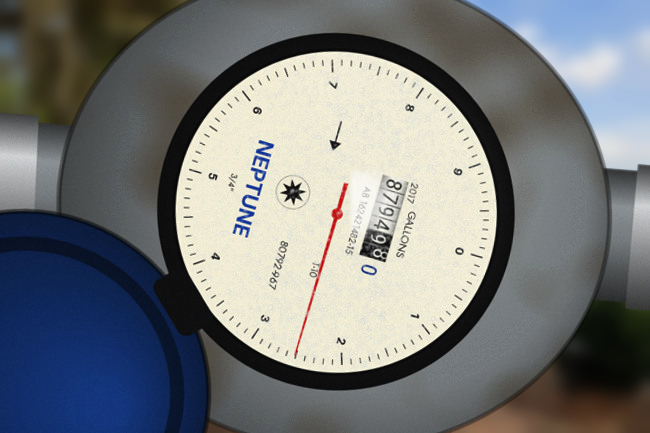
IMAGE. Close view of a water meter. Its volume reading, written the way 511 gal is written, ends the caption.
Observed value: 8794982.5 gal
